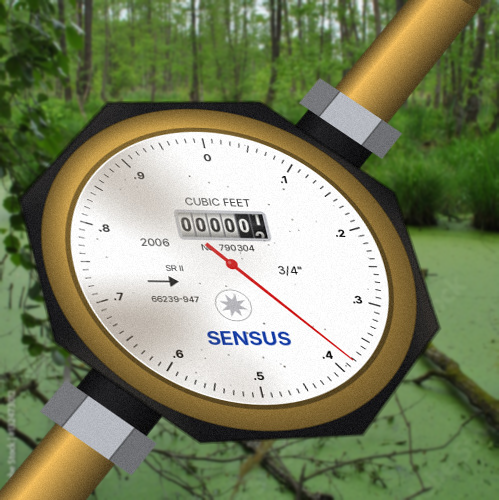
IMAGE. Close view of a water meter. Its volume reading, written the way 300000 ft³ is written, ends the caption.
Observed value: 1.38 ft³
